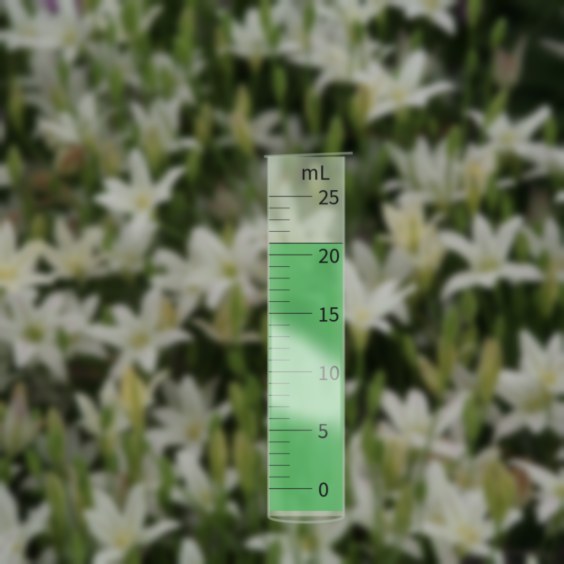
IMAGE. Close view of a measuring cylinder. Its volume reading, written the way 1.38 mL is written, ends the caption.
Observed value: 21 mL
